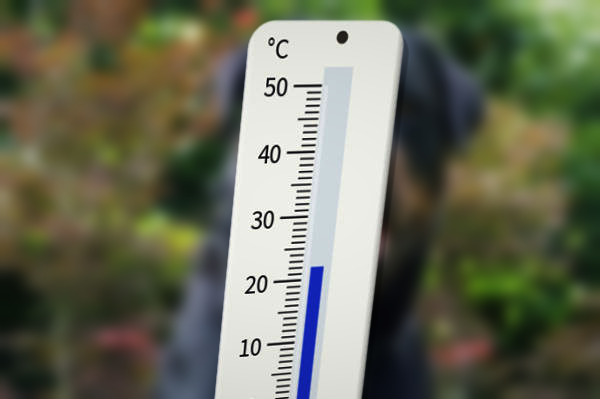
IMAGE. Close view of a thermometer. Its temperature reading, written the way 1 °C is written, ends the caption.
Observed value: 22 °C
